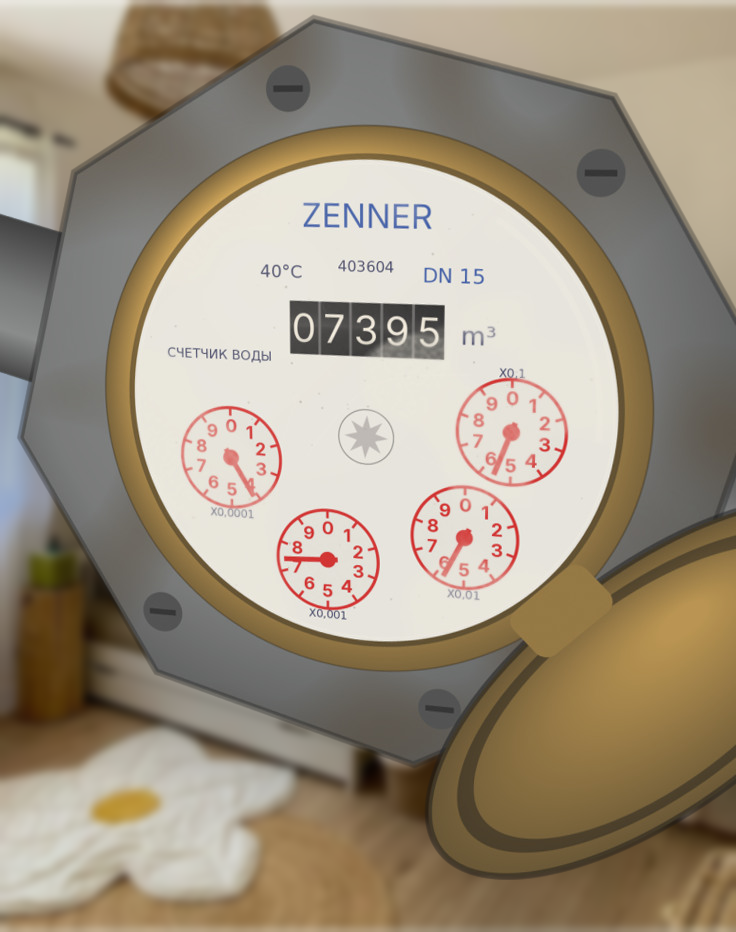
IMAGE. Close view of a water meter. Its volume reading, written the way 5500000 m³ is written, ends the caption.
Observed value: 7395.5574 m³
